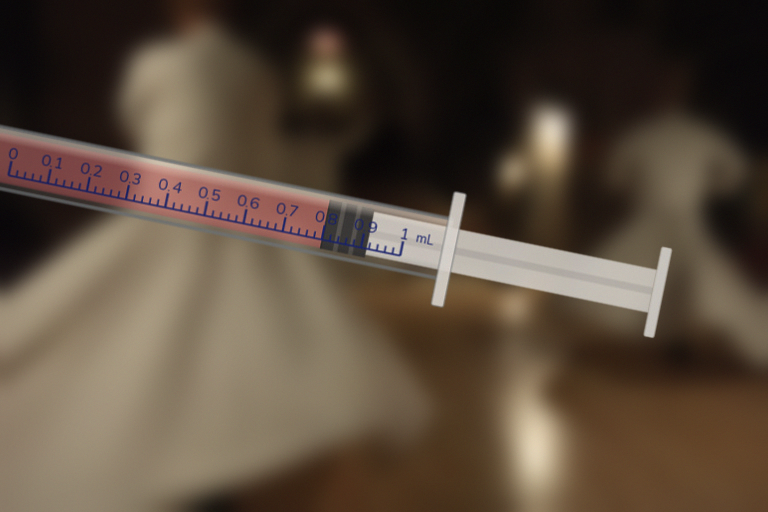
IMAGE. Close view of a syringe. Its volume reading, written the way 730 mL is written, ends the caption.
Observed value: 0.8 mL
